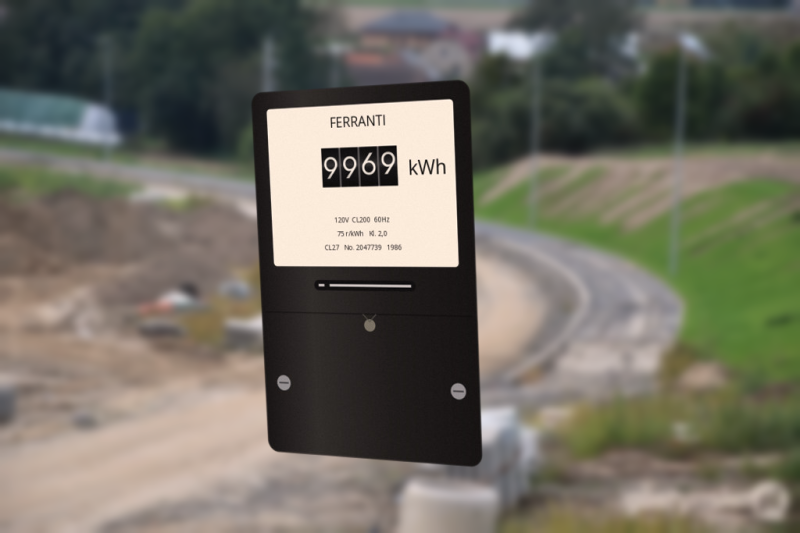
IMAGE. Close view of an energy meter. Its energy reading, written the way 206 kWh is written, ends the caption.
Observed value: 9969 kWh
